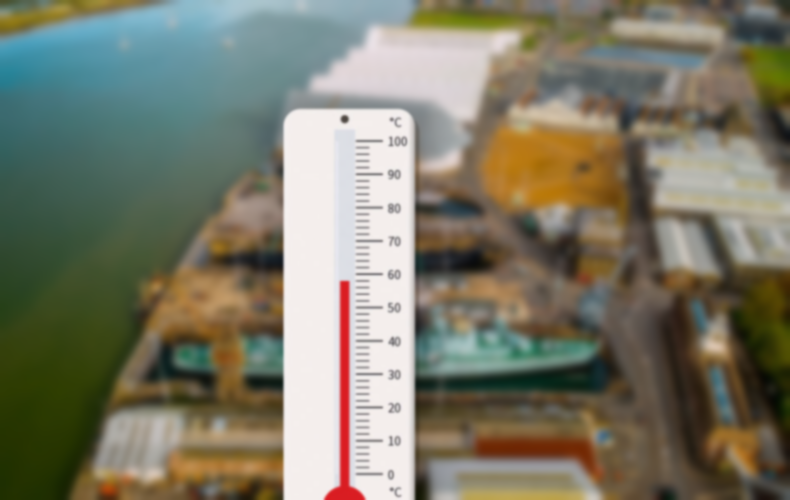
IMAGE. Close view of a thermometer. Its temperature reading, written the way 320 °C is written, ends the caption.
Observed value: 58 °C
